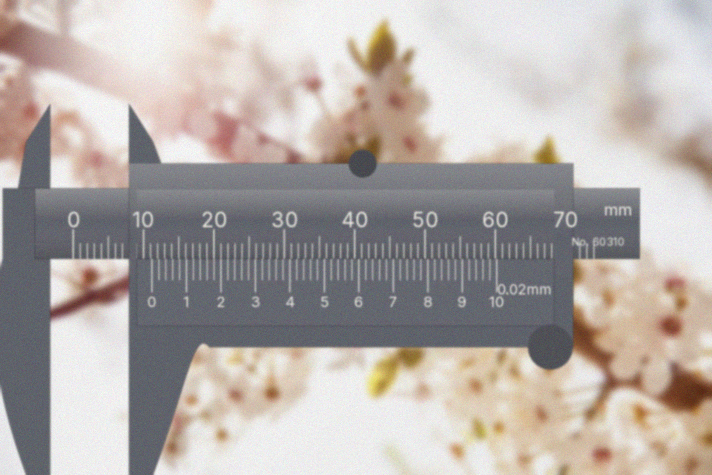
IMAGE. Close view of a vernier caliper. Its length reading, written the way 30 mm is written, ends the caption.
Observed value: 11.2 mm
